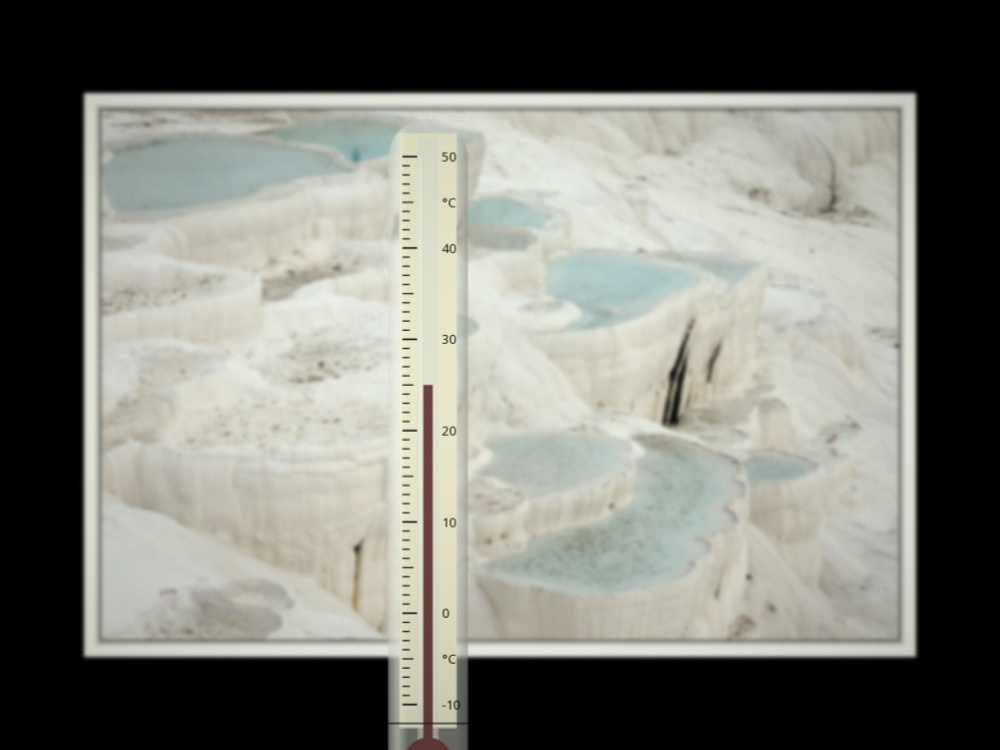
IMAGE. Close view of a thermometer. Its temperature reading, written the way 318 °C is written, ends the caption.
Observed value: 25 °C
